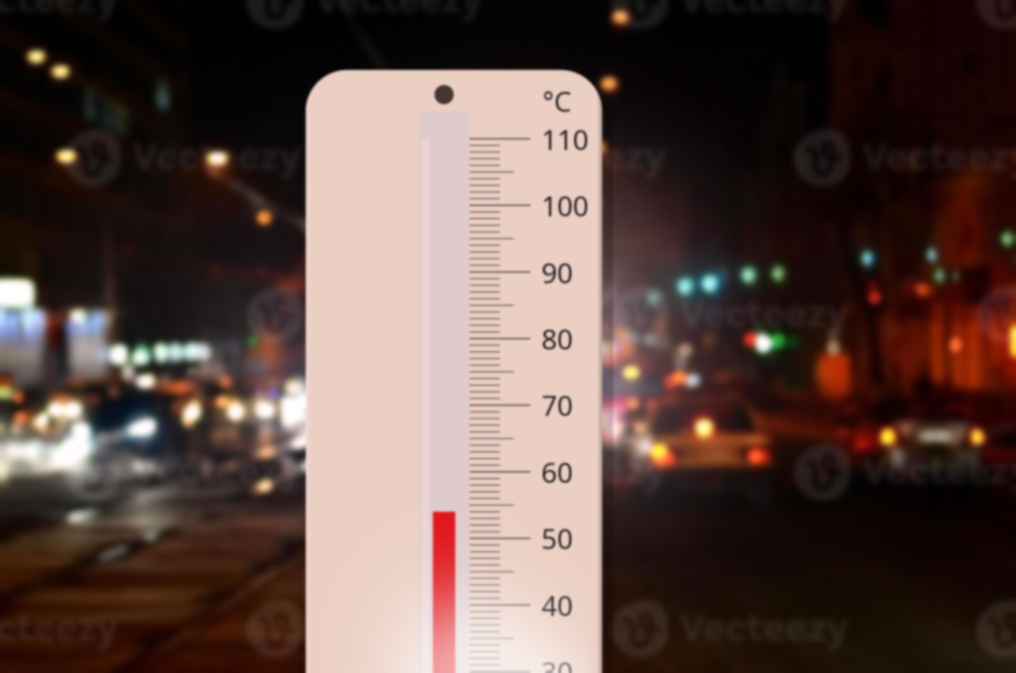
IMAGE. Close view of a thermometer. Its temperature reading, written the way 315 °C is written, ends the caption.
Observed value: 54 °C
